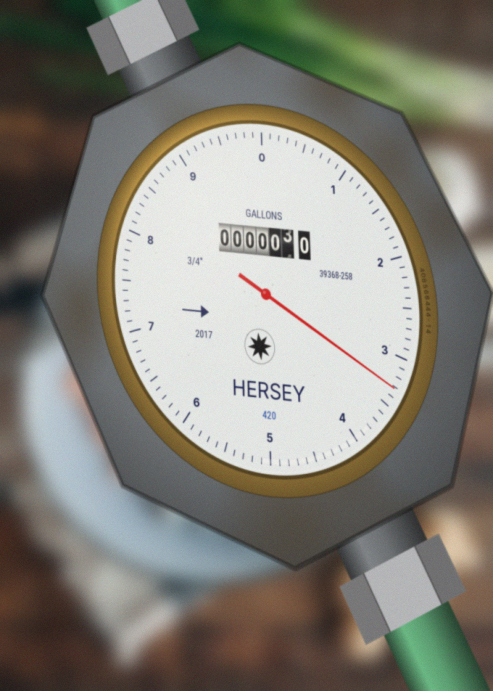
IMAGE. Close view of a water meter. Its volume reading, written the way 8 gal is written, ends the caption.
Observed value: 33.3 gal
